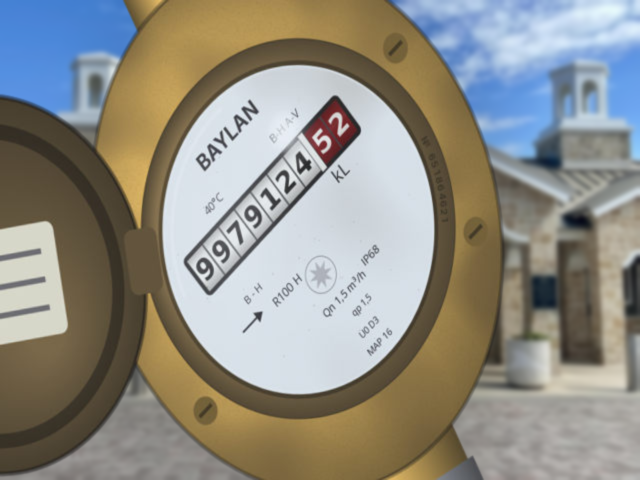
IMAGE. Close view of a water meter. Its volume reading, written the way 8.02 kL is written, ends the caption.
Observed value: 9979124.52 kL
